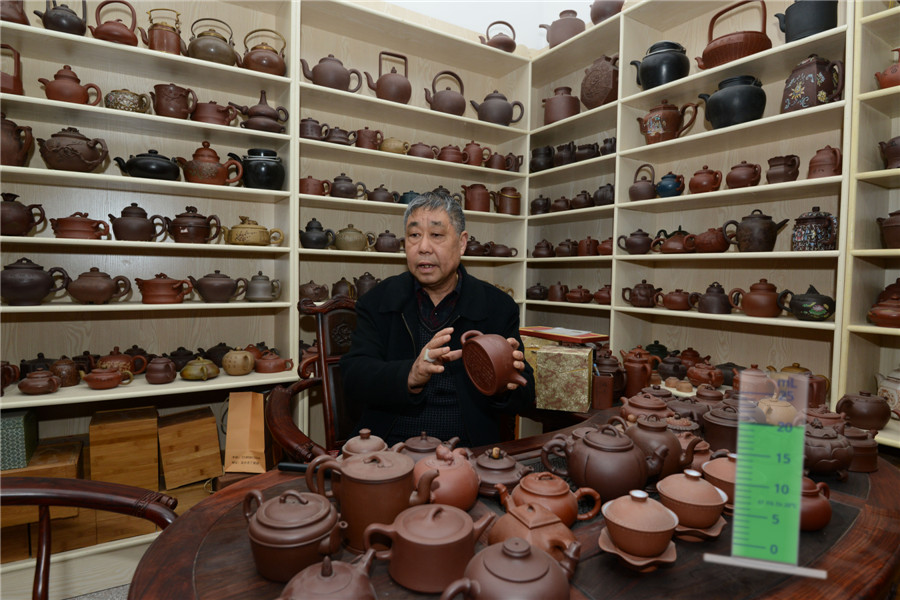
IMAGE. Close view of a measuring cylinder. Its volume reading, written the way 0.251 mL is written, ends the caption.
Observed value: 20 mL
